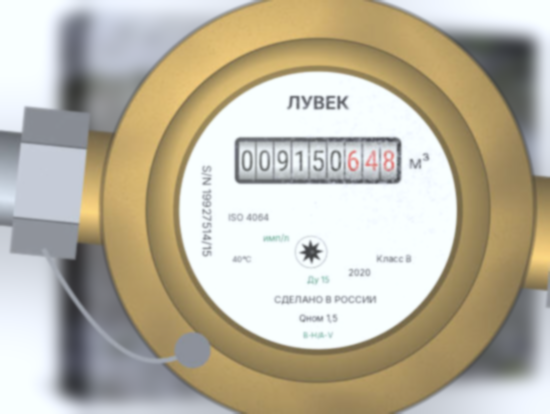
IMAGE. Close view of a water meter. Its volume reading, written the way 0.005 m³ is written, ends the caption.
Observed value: 9150.648 m³
